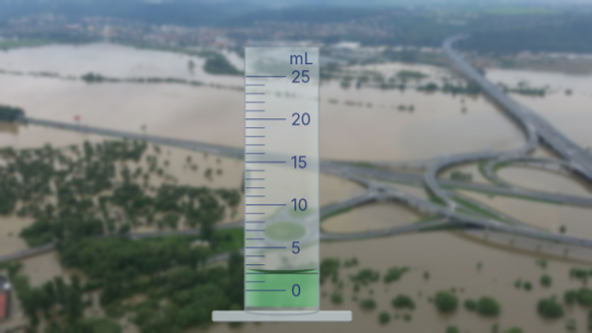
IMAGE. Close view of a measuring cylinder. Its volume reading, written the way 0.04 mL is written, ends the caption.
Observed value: 2 mL
